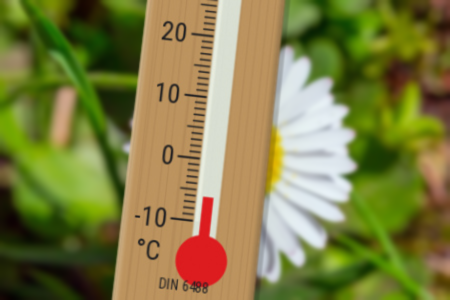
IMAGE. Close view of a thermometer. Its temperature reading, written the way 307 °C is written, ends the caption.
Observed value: -6 °C
